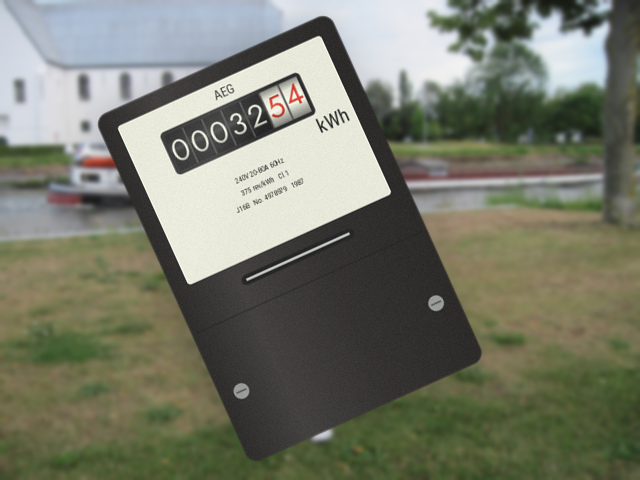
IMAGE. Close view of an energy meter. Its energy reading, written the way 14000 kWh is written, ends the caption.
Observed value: 32.54 kWh
